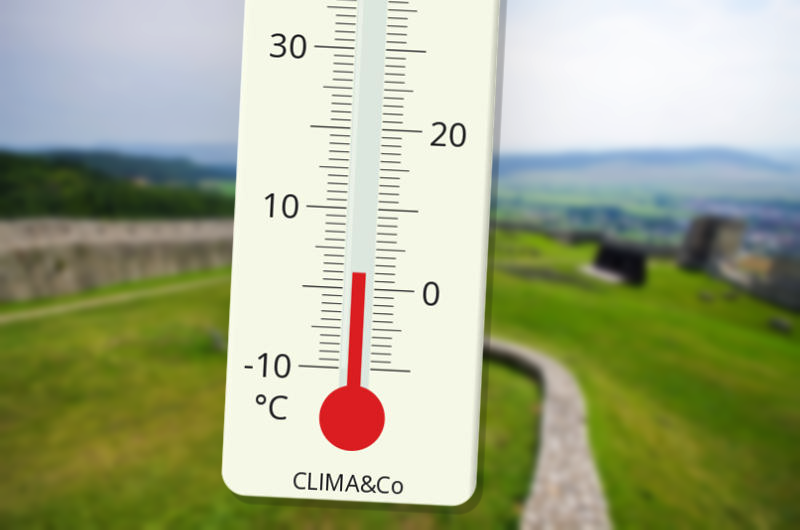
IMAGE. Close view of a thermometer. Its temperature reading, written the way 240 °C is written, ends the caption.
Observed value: 2 °C
